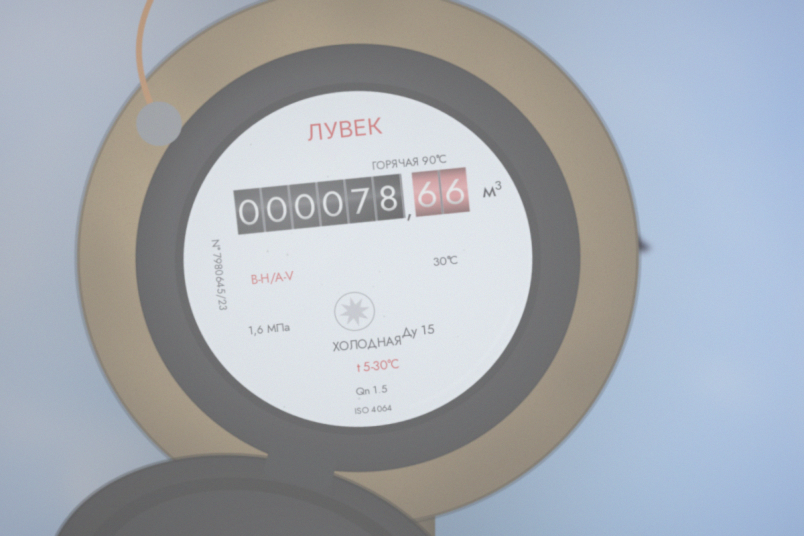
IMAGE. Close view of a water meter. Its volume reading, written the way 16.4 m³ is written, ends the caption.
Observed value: 78.66 m³
